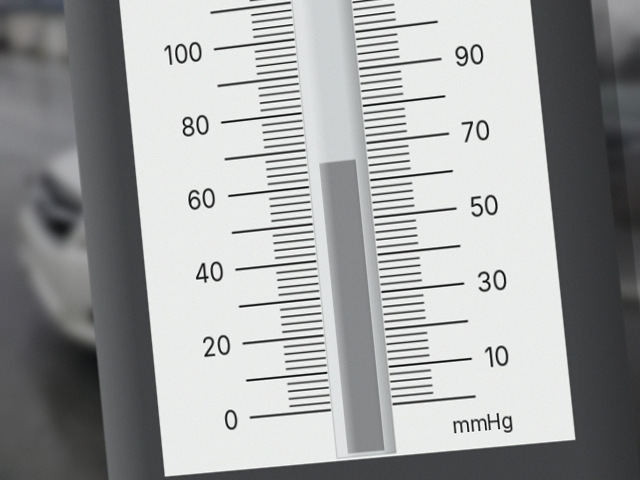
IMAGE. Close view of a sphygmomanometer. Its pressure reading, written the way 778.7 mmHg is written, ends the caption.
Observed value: 66 mmHg
